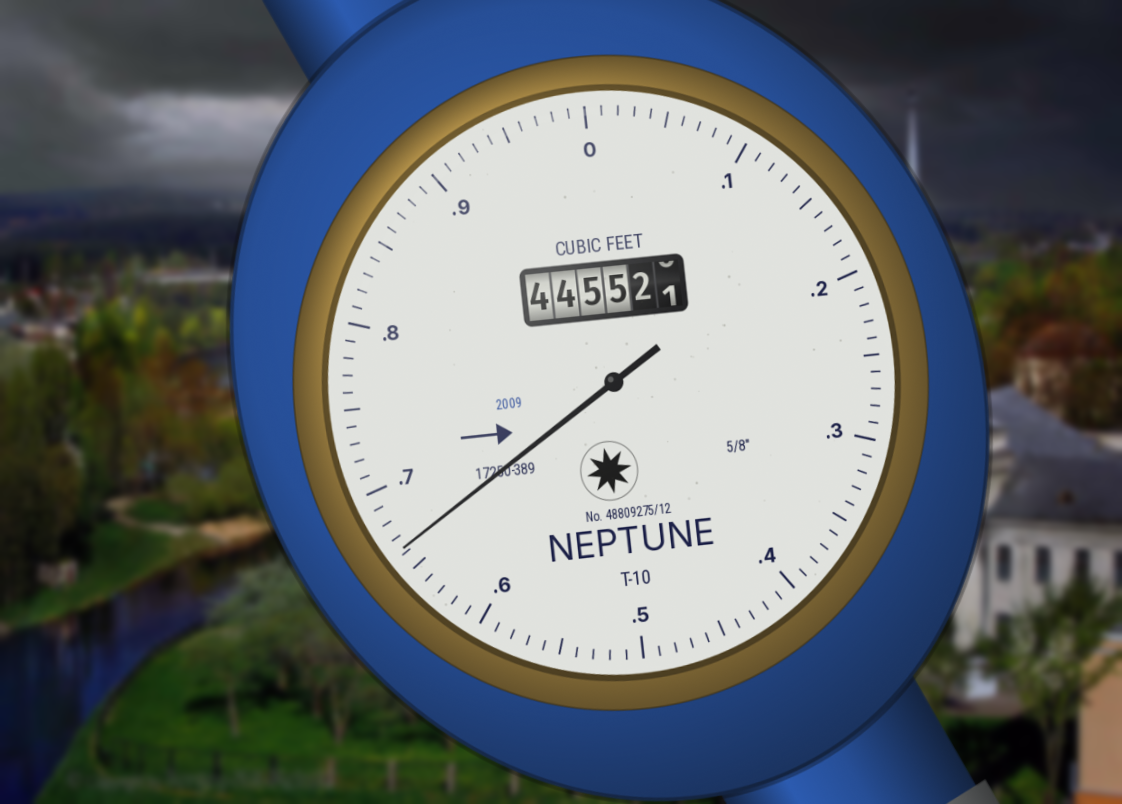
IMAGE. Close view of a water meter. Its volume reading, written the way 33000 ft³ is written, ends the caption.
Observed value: 445520.66 ft³
